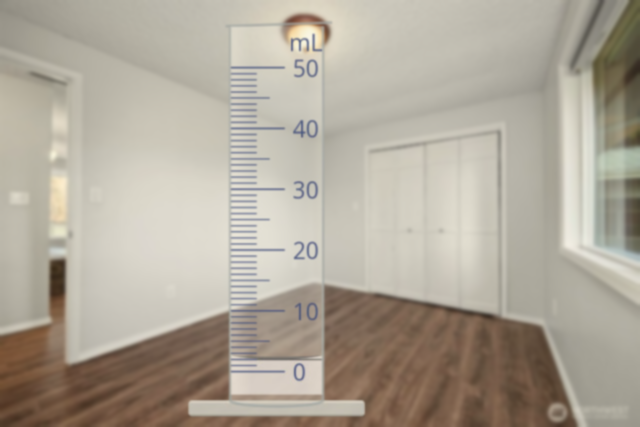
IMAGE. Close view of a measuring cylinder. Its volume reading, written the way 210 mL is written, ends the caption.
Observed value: 2 mL
